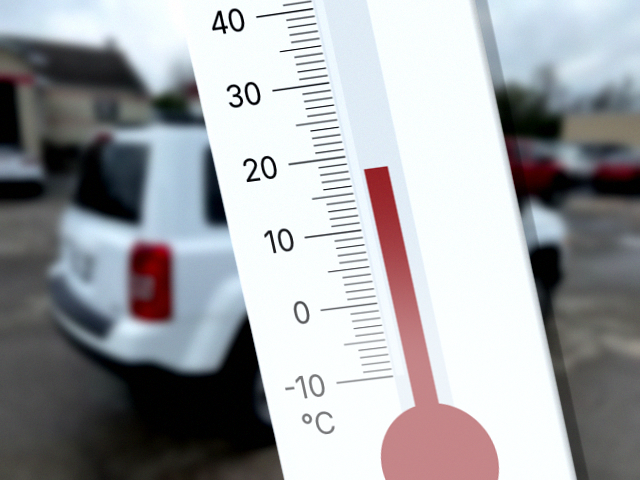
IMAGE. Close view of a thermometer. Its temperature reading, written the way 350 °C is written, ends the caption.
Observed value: 18 °C
